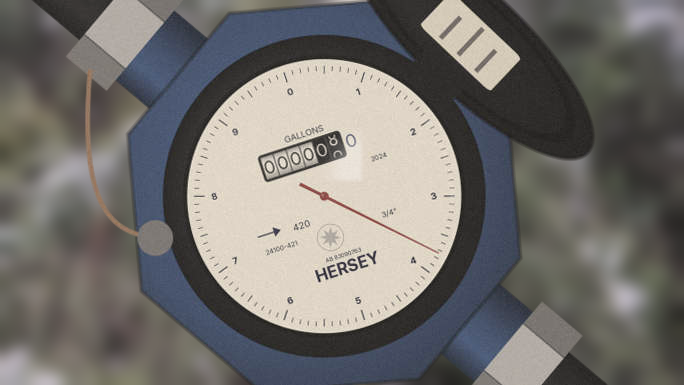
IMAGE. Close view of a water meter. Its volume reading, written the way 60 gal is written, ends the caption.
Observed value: 83.7 gal
